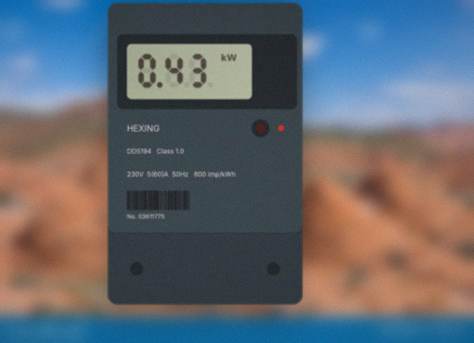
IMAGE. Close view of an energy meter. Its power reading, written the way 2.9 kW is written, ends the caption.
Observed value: 0.43 kW
